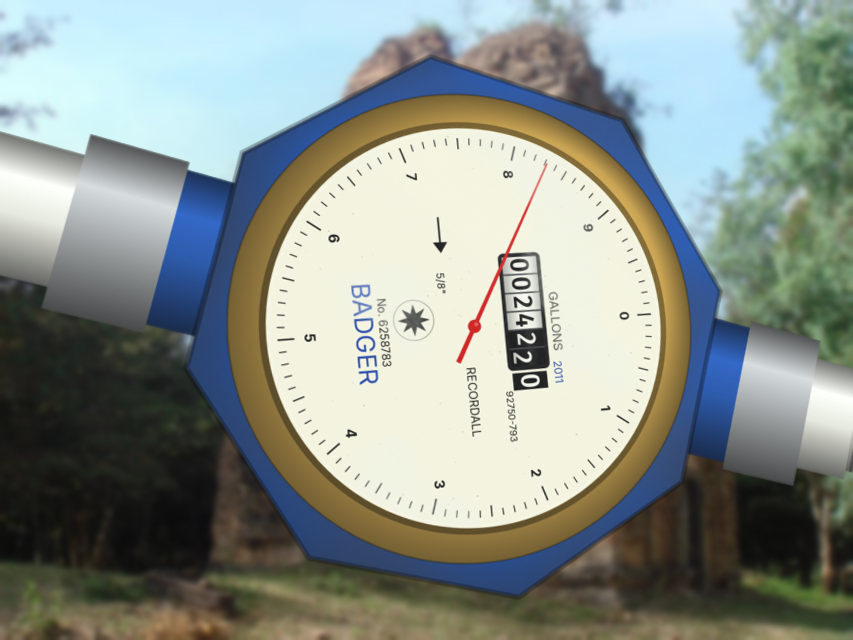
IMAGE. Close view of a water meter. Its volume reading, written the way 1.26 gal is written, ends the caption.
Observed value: 24218.3 gal
